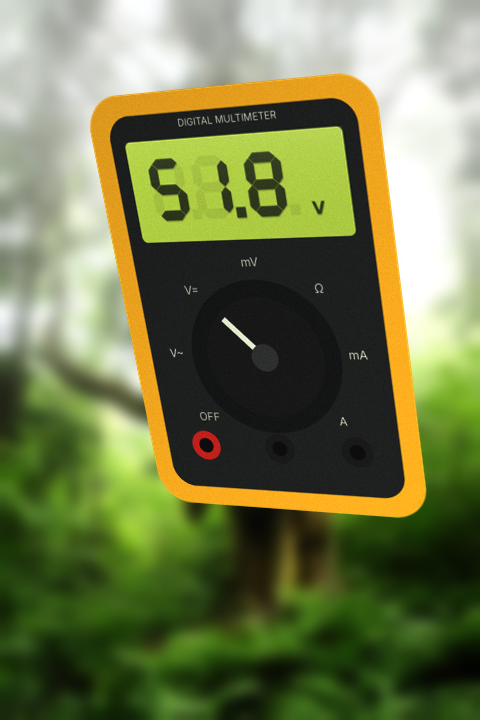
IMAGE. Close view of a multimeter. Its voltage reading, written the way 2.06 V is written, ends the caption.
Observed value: 51.8 V
